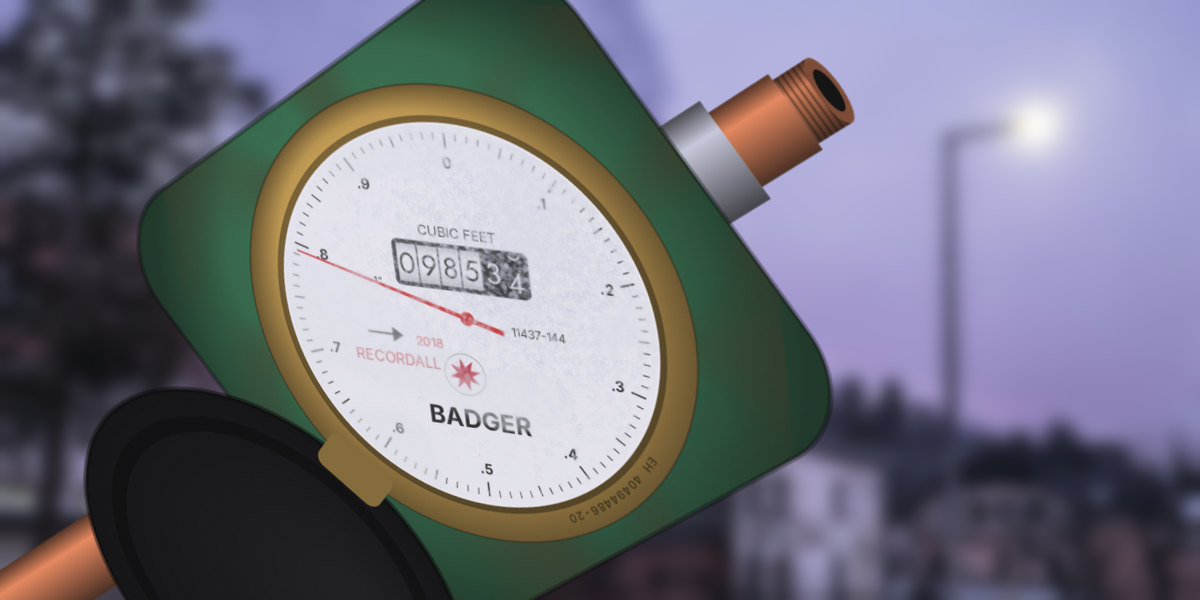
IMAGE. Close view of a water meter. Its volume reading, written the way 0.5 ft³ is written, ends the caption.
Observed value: 98533.79 ft³
